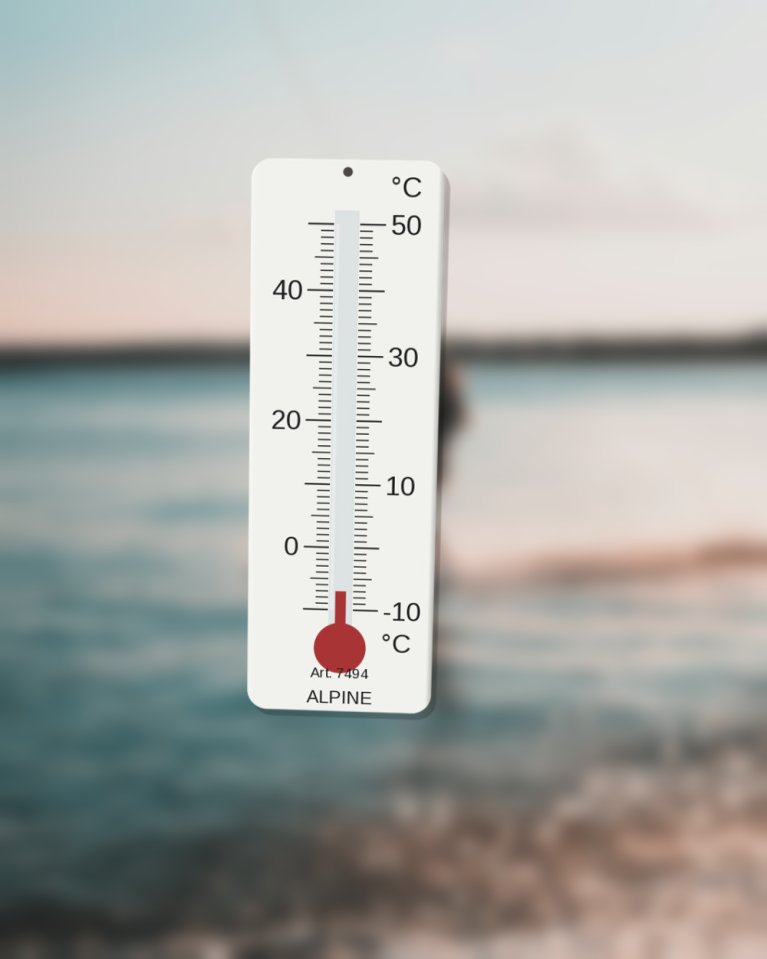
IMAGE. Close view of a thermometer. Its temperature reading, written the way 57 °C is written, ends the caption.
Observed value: -7 °C
